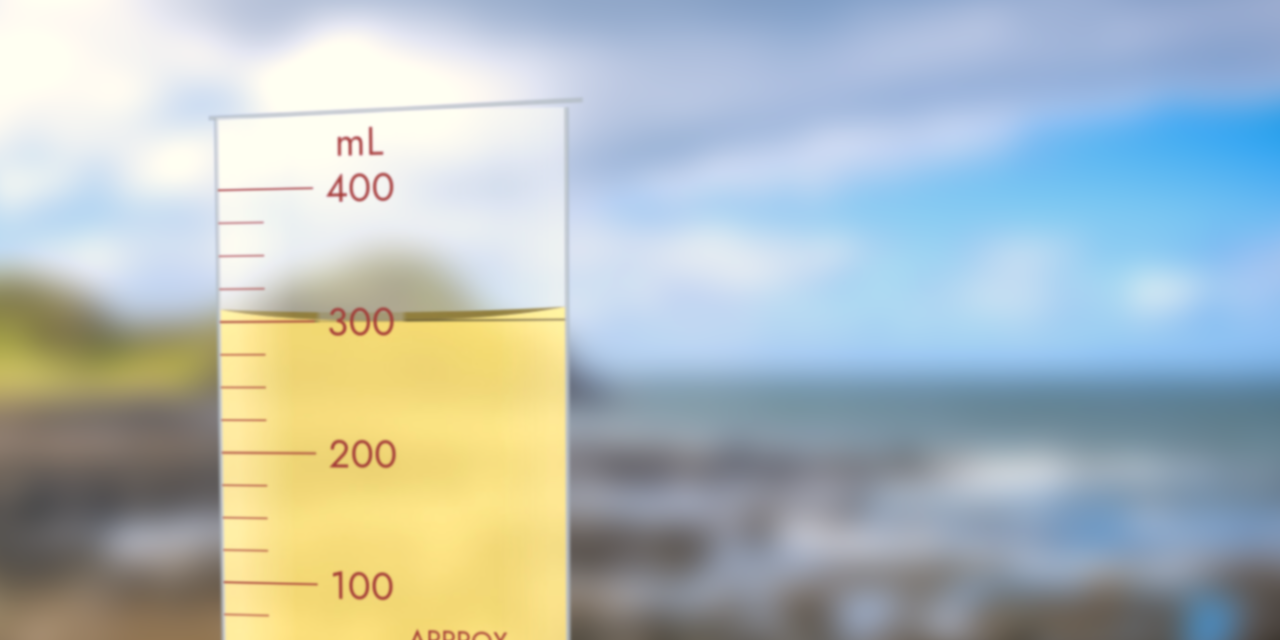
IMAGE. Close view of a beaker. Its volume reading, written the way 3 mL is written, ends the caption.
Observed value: 300 mL
